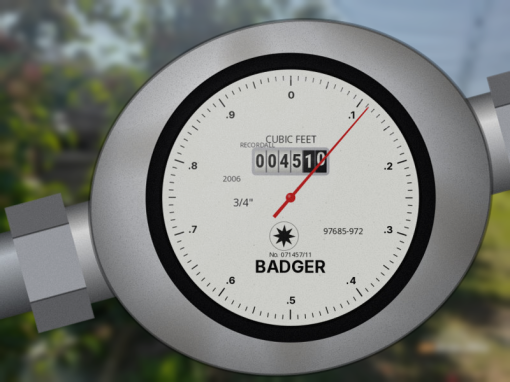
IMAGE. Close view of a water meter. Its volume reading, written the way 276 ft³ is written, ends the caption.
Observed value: 4510.11 ft³
